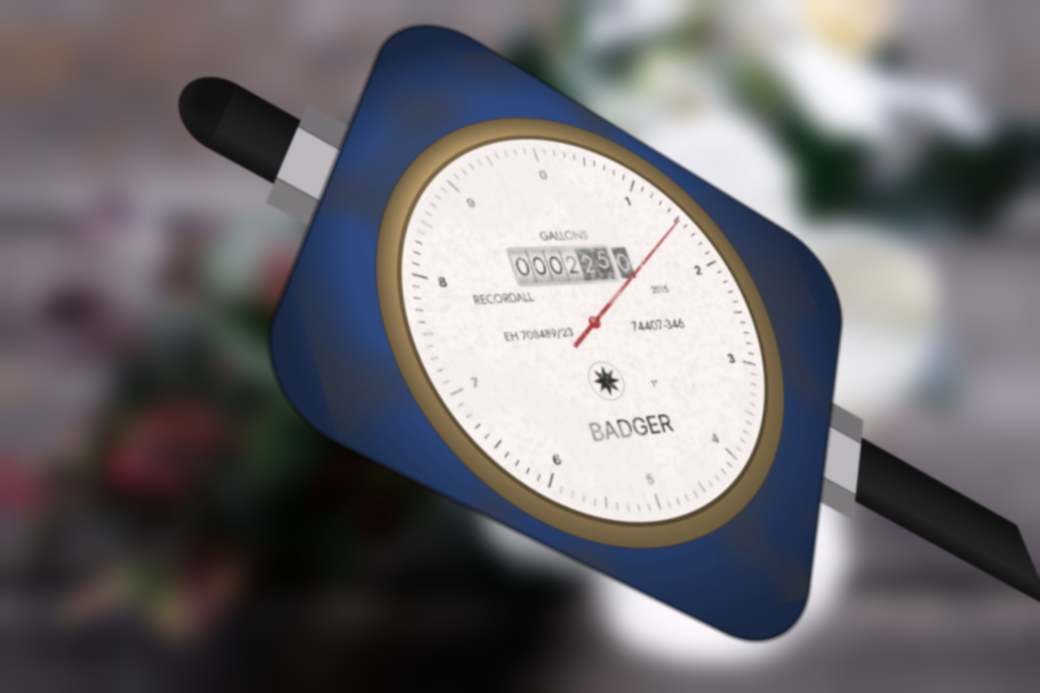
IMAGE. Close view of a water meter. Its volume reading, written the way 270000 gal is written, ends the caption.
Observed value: 2251.5 gal
